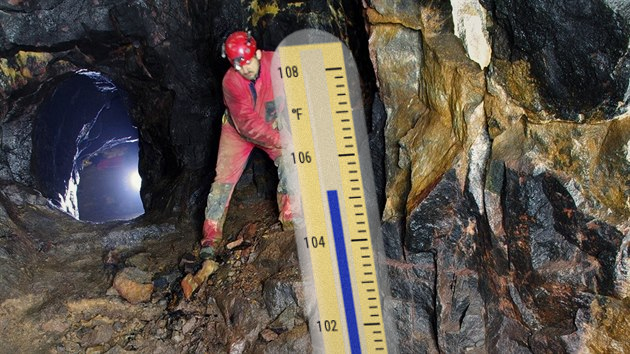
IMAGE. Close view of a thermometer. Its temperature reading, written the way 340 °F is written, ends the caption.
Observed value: 105.2 °F
